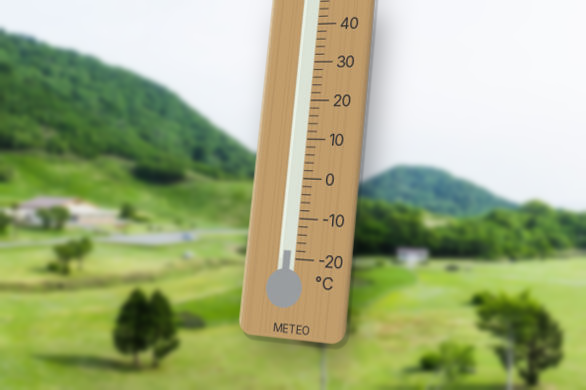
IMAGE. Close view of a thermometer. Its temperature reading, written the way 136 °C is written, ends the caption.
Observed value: -18 °C
